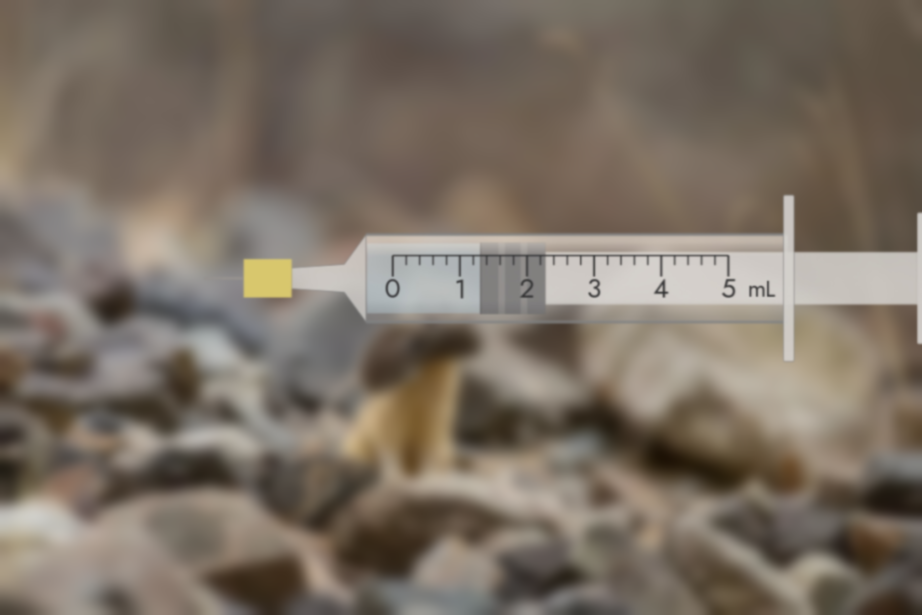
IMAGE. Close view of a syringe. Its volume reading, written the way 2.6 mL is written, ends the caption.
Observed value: 1.3 mL
